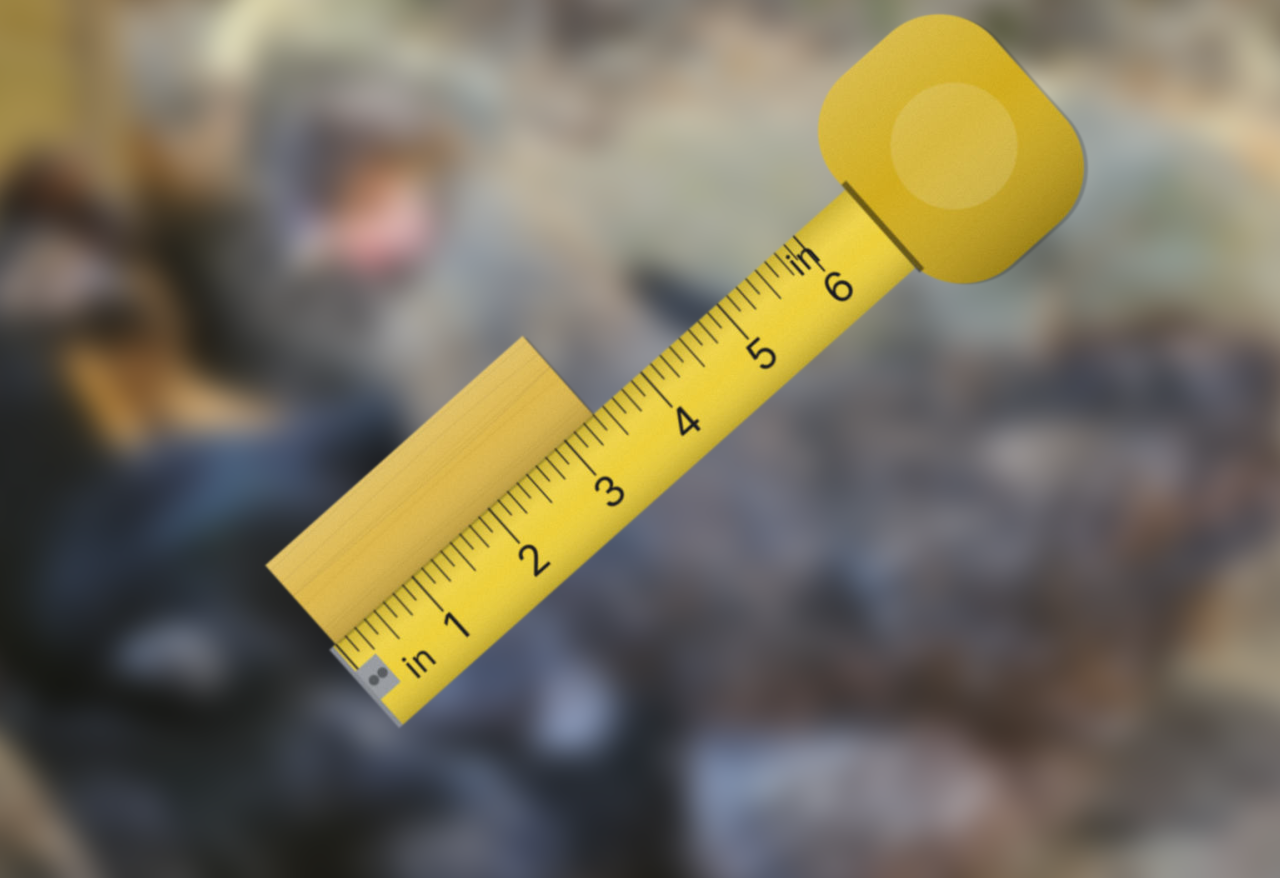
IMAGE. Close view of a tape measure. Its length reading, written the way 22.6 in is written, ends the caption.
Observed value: 3.375 in
